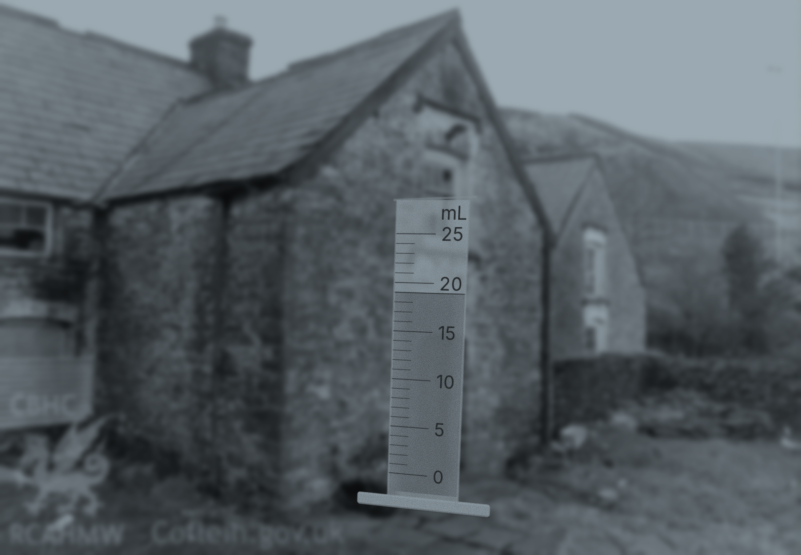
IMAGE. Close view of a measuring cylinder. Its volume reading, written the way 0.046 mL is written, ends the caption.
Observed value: 19 mL
